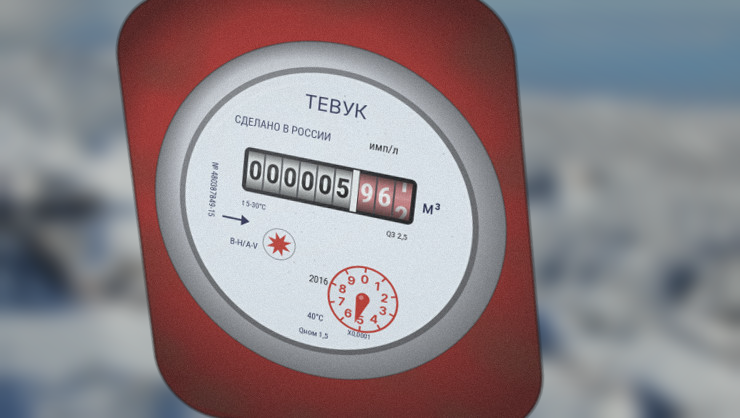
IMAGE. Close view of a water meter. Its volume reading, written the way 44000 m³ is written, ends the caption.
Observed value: 5.9615 m³
